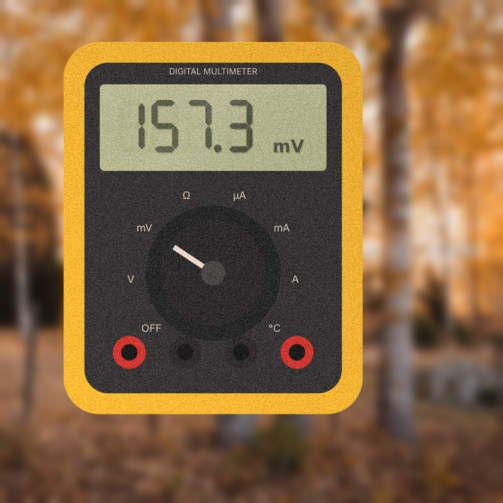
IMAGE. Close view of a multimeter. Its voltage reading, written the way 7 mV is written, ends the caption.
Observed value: 157.3 mV
